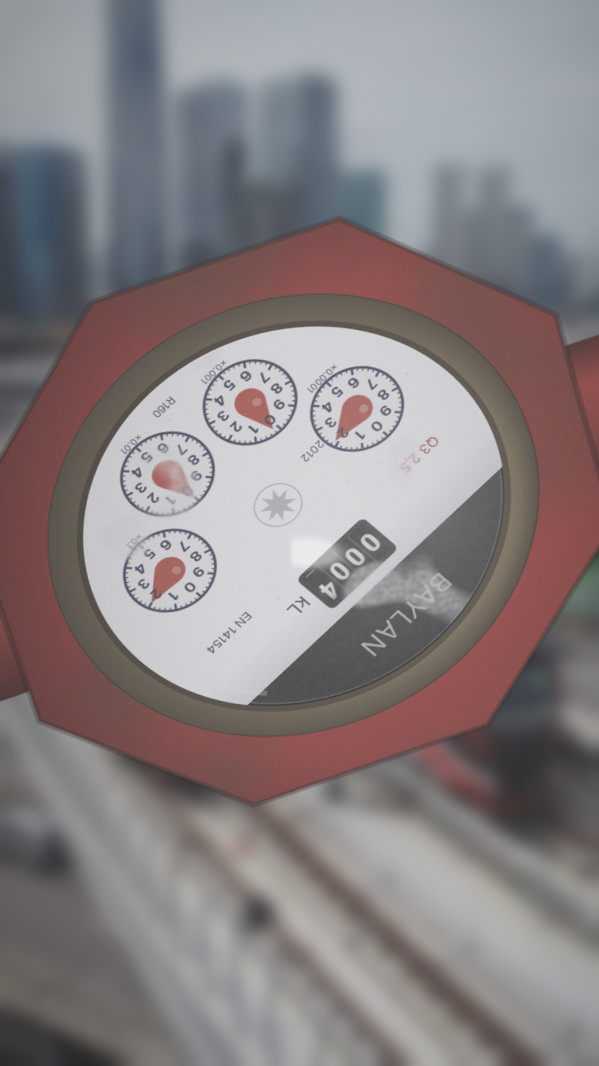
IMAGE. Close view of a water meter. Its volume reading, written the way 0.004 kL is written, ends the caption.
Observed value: 4.2002 kL
